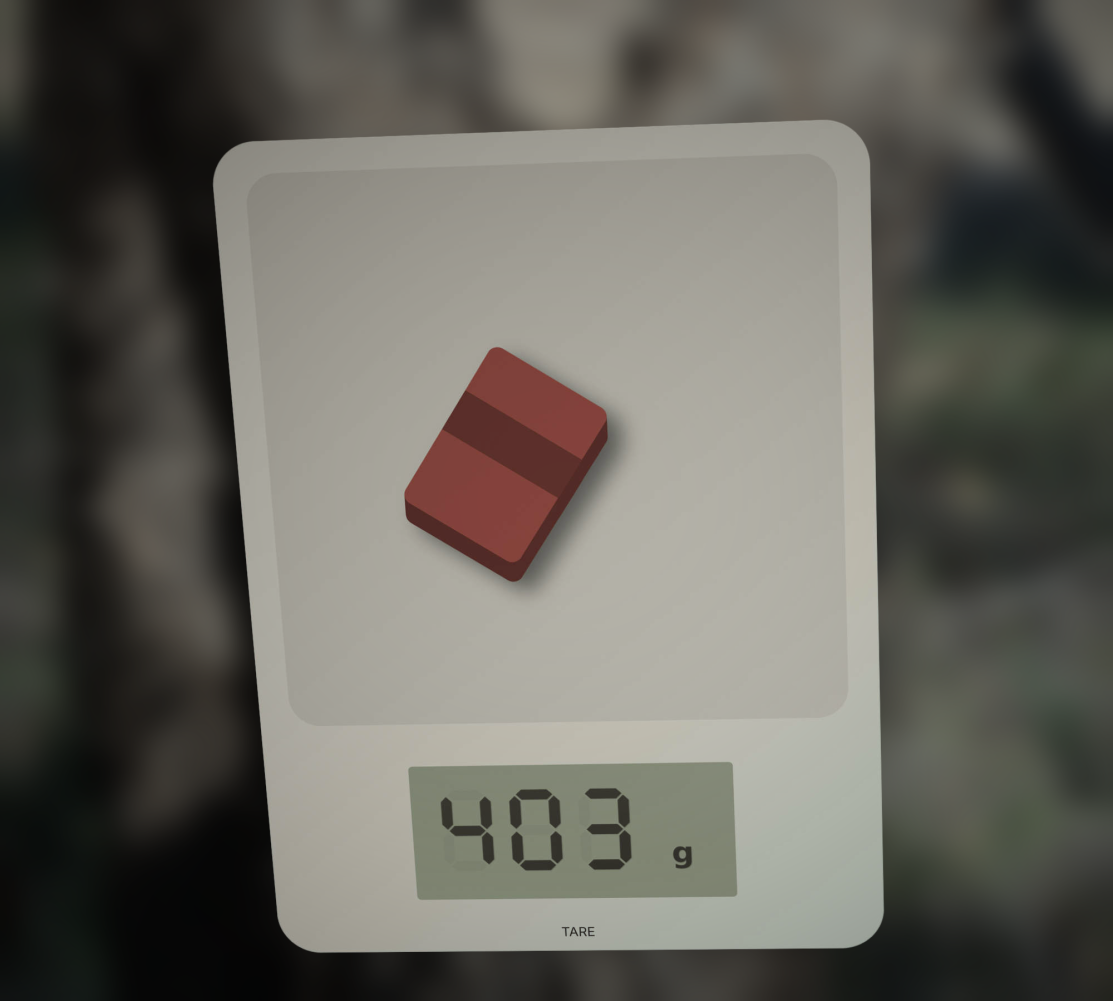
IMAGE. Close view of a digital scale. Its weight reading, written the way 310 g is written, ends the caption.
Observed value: 403 g
